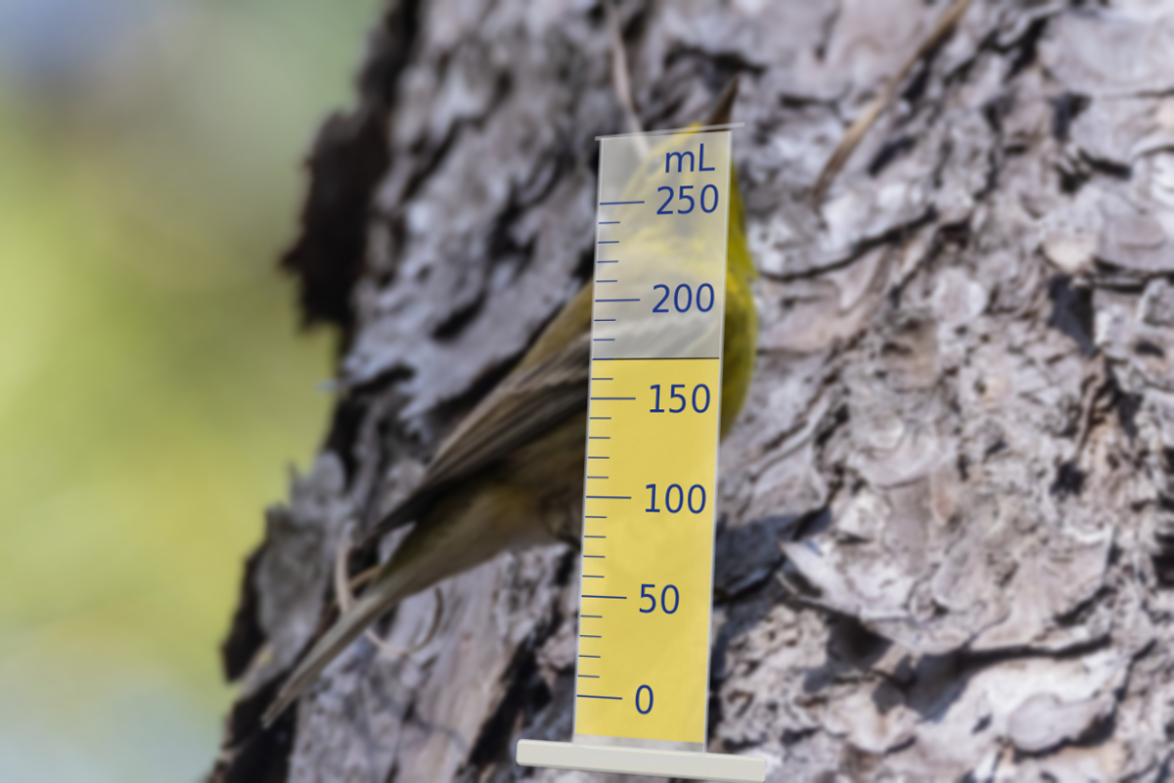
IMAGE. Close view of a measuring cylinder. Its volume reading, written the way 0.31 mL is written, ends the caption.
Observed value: 170 mL
